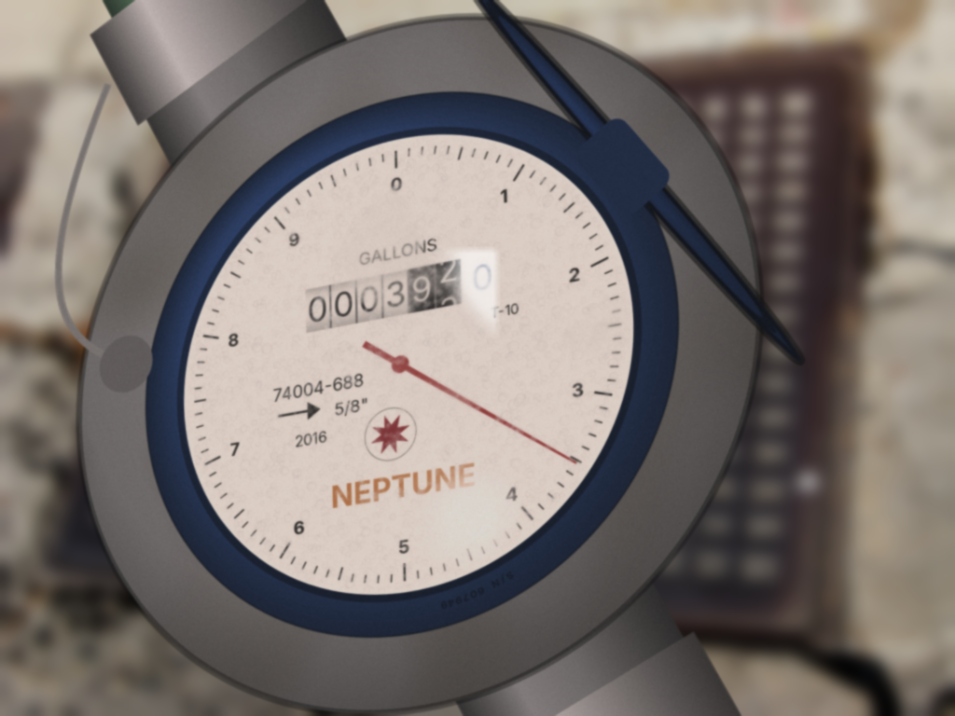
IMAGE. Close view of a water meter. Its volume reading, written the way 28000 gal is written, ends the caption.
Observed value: 3923.5 gal
